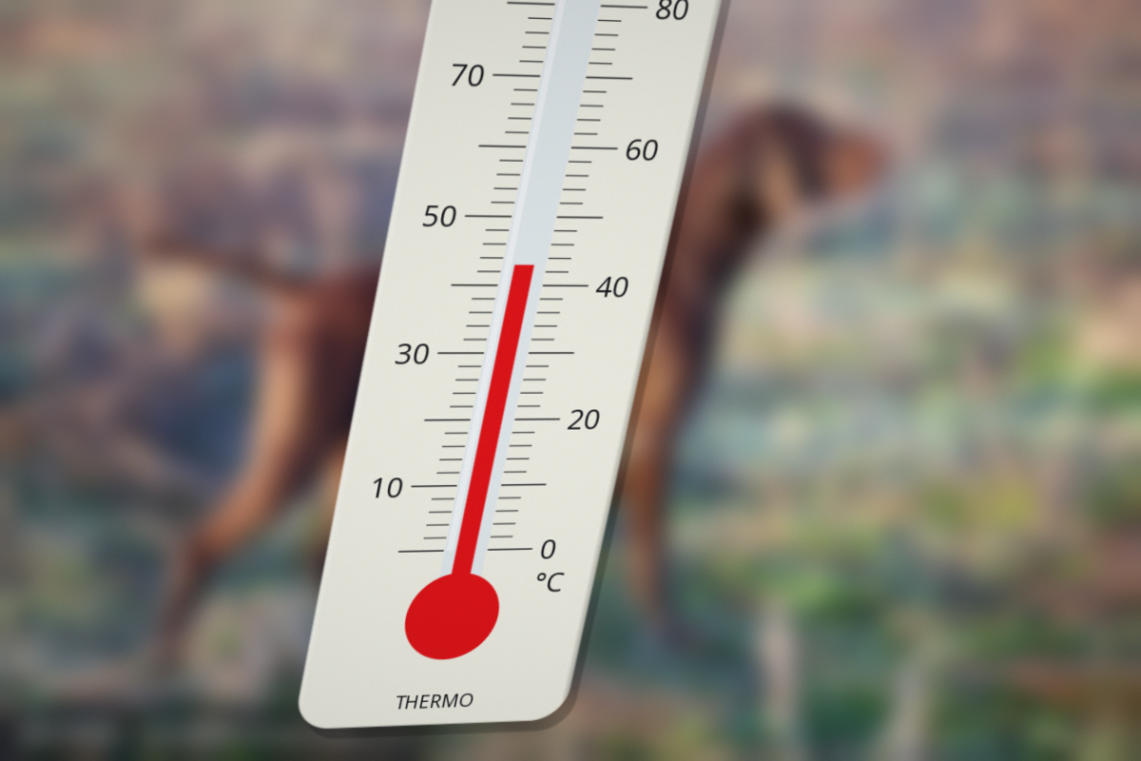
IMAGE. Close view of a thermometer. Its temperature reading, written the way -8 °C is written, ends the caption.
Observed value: 43 °C
